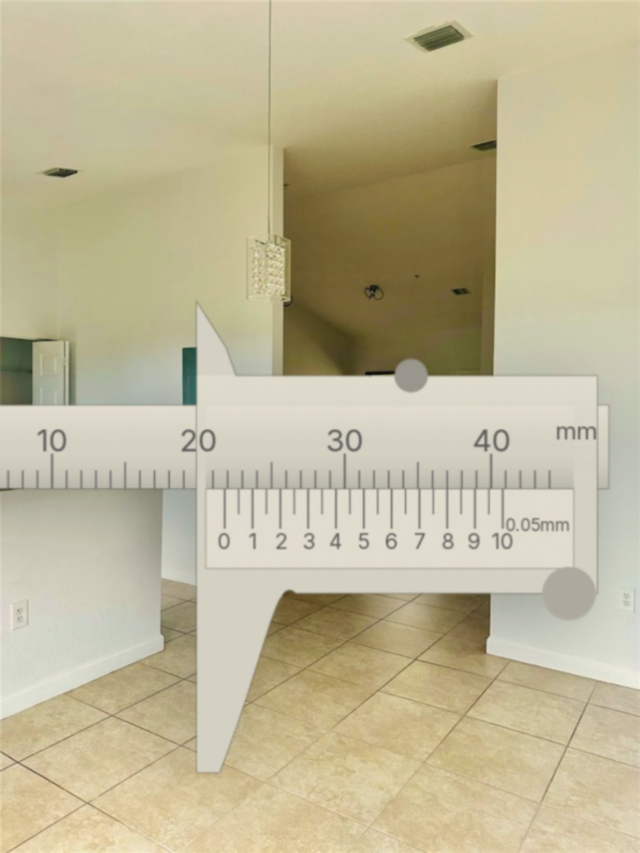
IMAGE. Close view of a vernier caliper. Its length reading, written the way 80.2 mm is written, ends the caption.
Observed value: 21.8 mm
